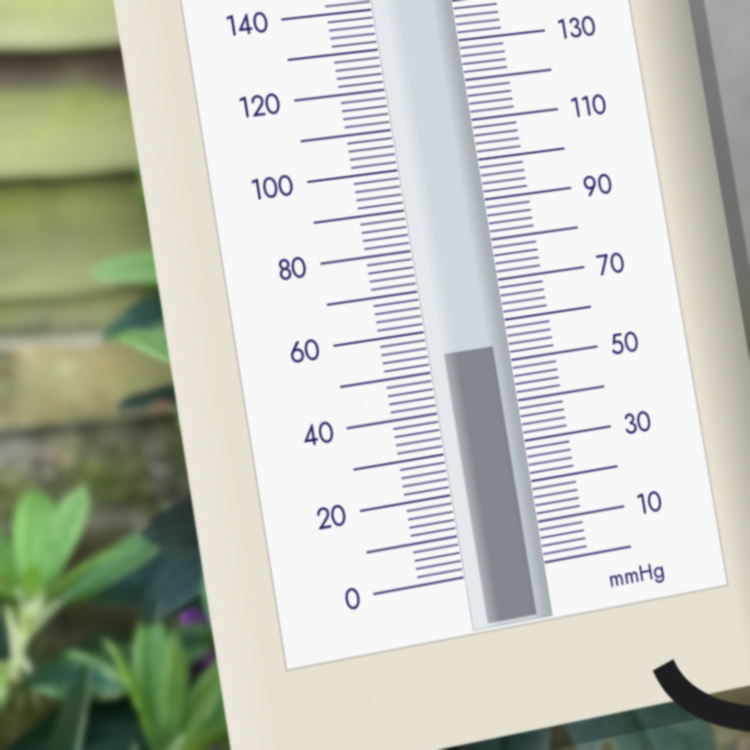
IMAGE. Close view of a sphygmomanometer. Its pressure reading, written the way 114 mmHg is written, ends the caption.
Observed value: 54 mmHg
